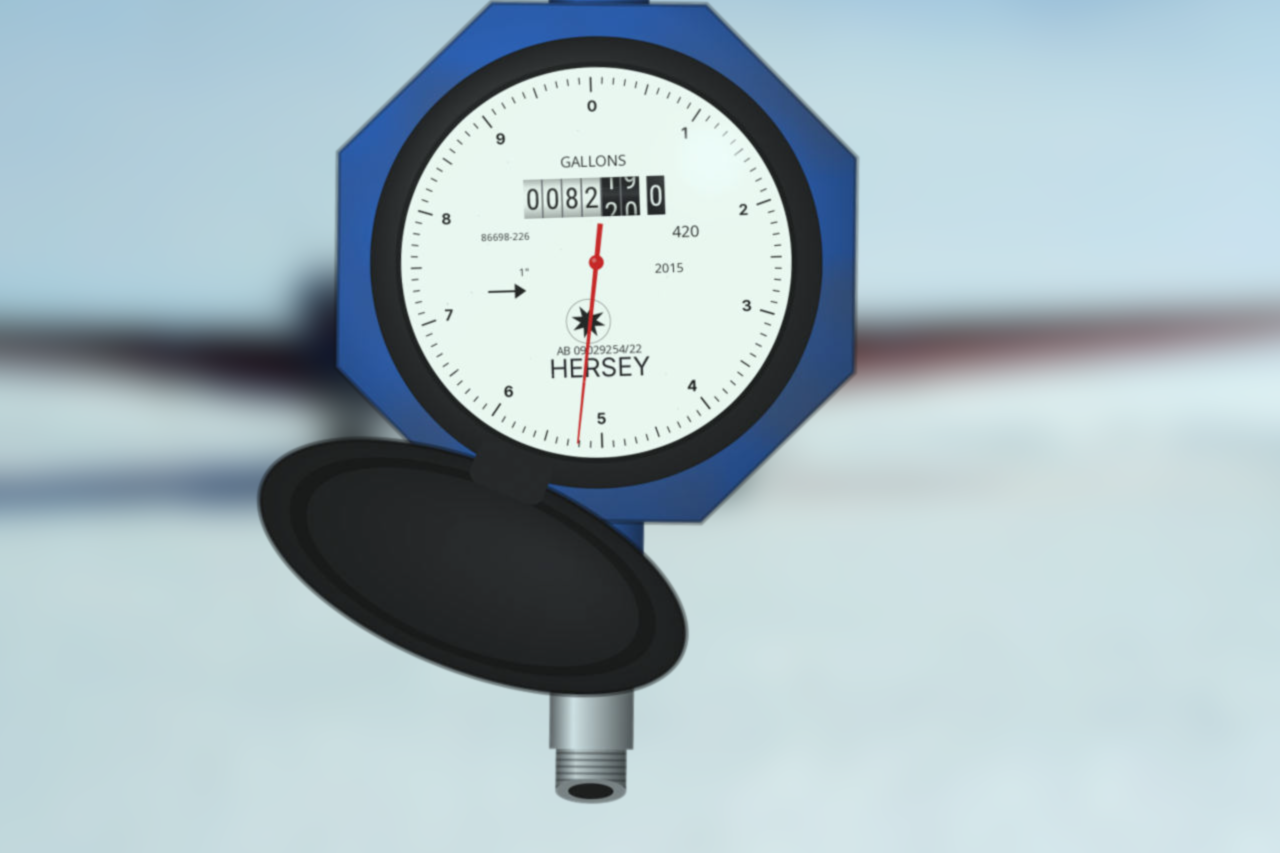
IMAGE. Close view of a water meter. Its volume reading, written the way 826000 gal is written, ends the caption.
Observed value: 82195.2 gal
